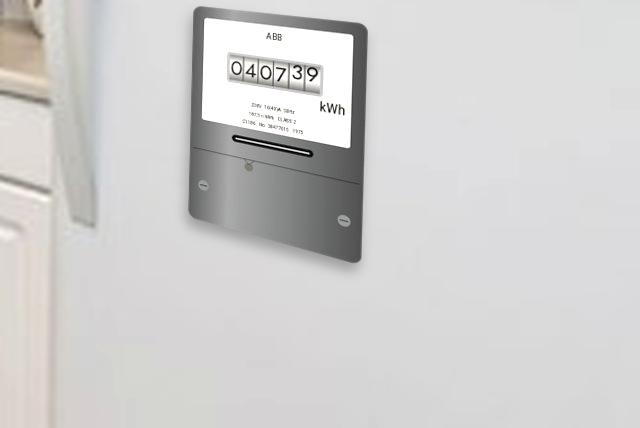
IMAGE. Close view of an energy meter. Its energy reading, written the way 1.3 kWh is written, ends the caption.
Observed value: 40739 kWh
